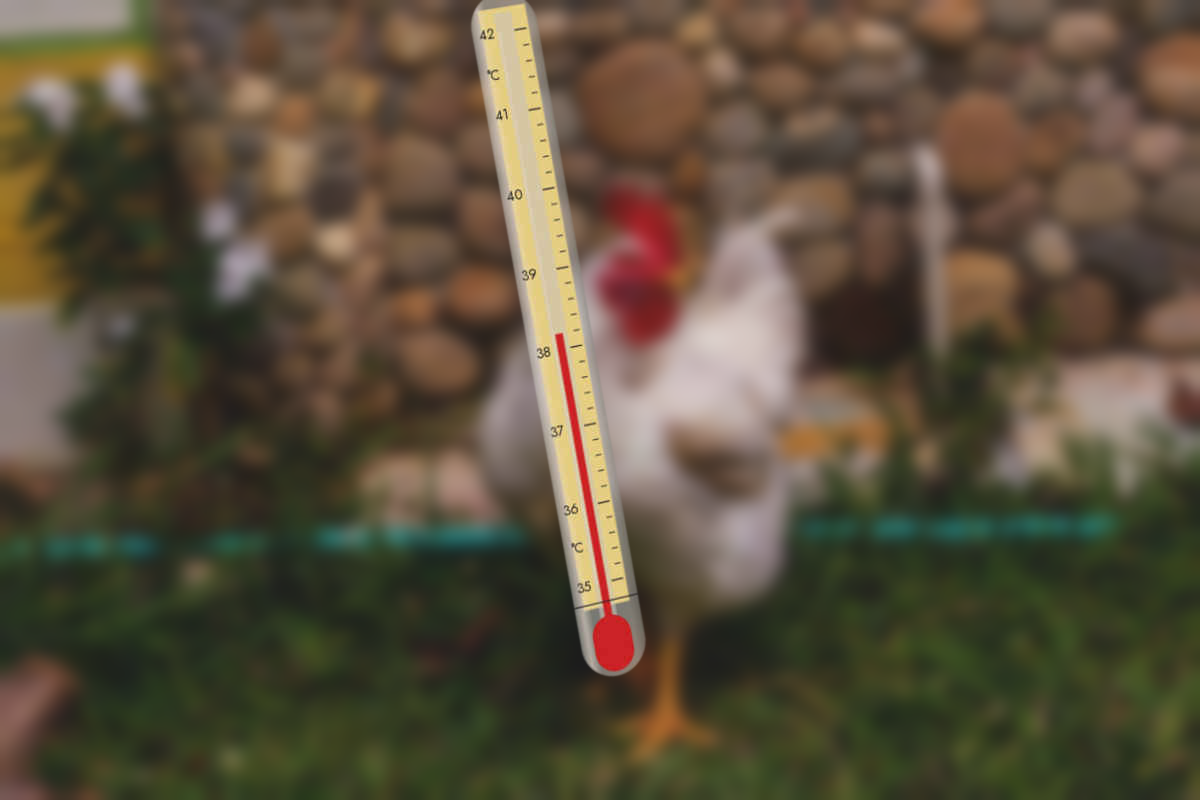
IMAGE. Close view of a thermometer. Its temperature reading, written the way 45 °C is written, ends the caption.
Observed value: 38.2 °C
